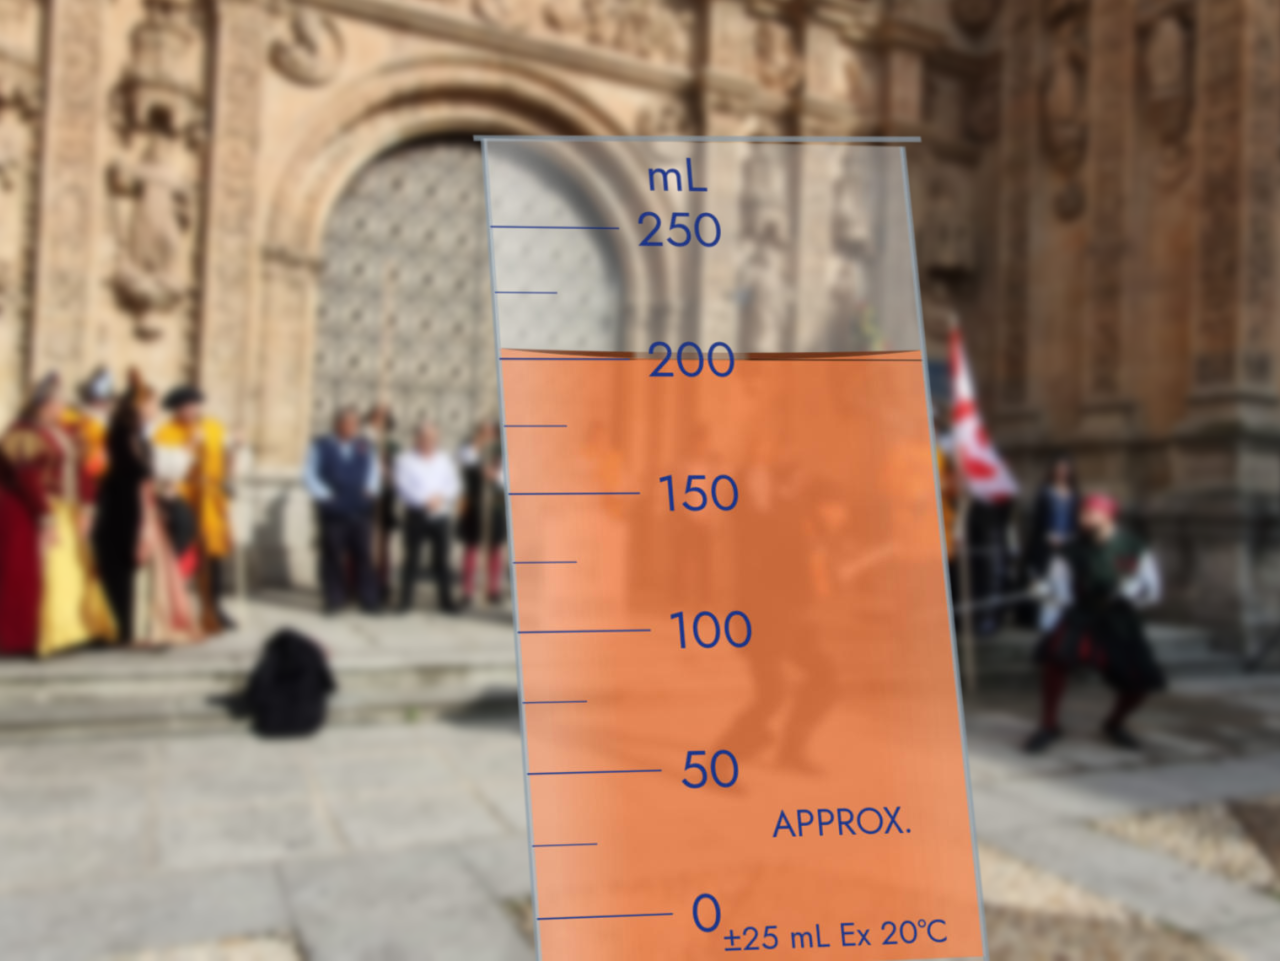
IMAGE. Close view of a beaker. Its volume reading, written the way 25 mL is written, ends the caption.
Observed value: 200 mL
